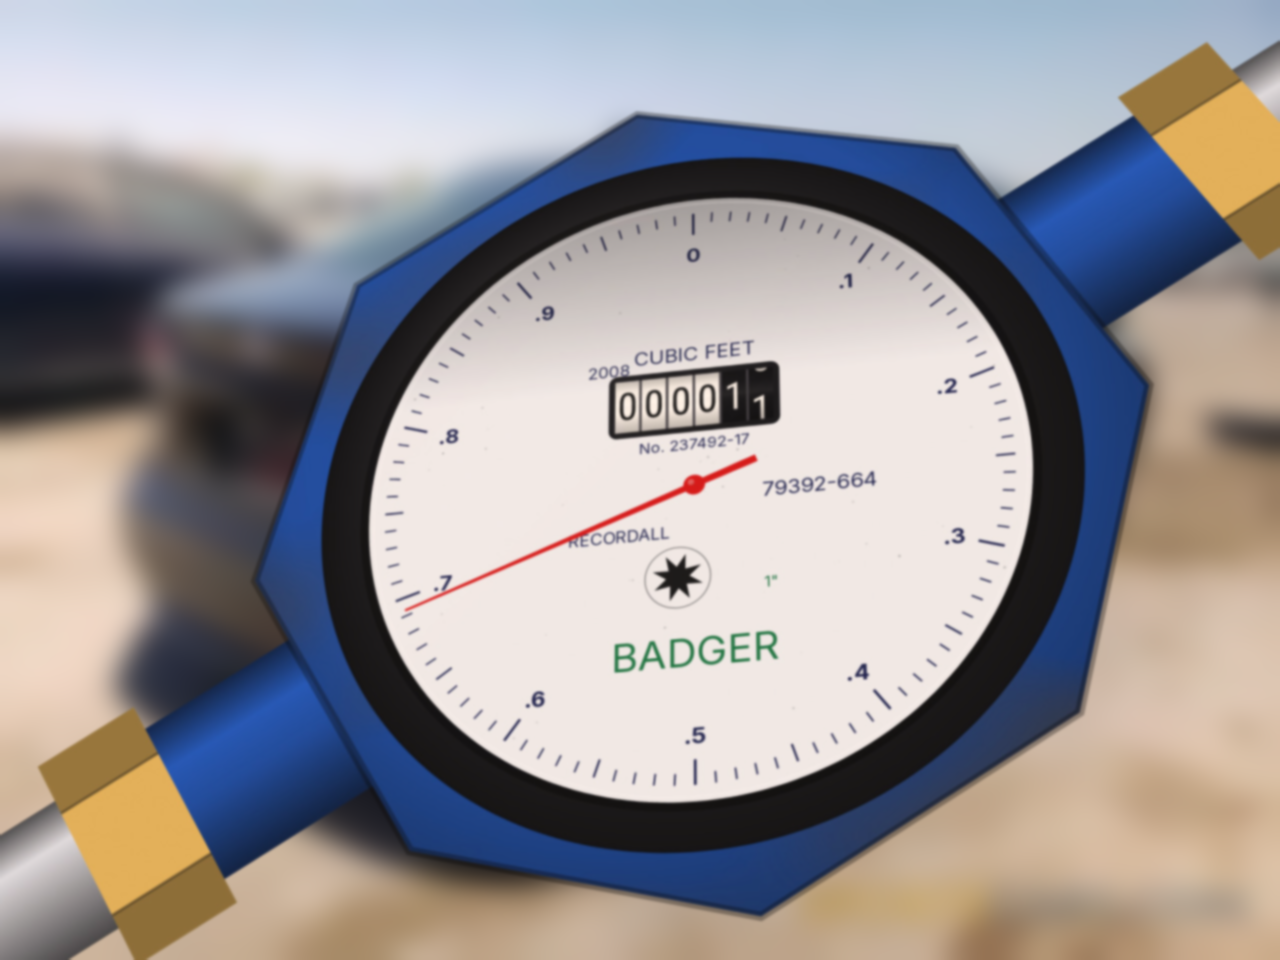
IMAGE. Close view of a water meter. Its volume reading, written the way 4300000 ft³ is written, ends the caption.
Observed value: 10.69 ft³
